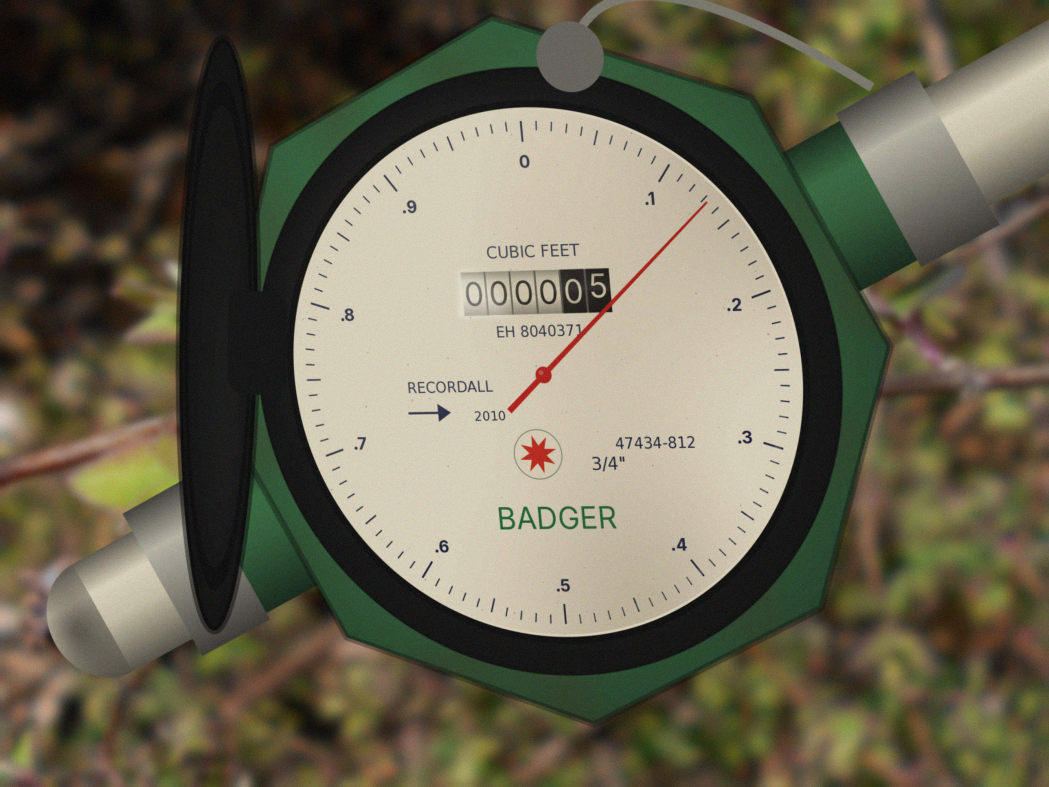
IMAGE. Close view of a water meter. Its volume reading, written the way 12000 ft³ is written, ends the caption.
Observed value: 5.13 ft³
